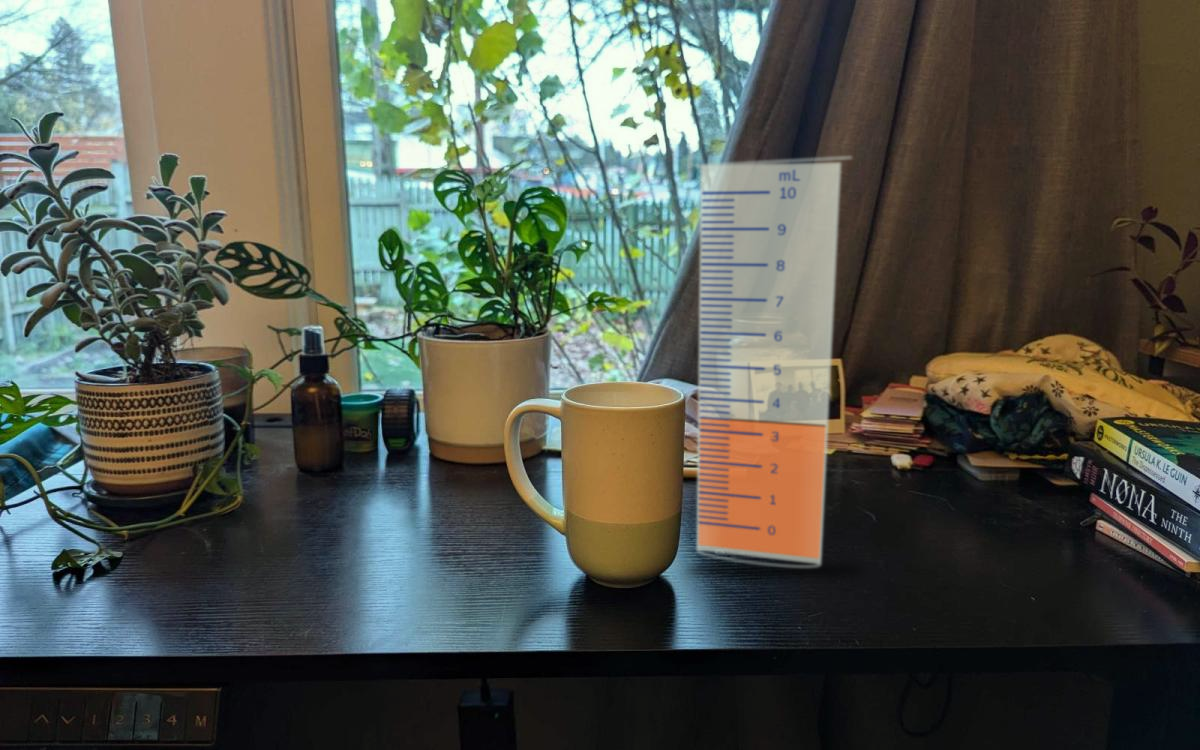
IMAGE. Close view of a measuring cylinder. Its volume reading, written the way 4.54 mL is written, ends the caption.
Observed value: 3.4 mL
